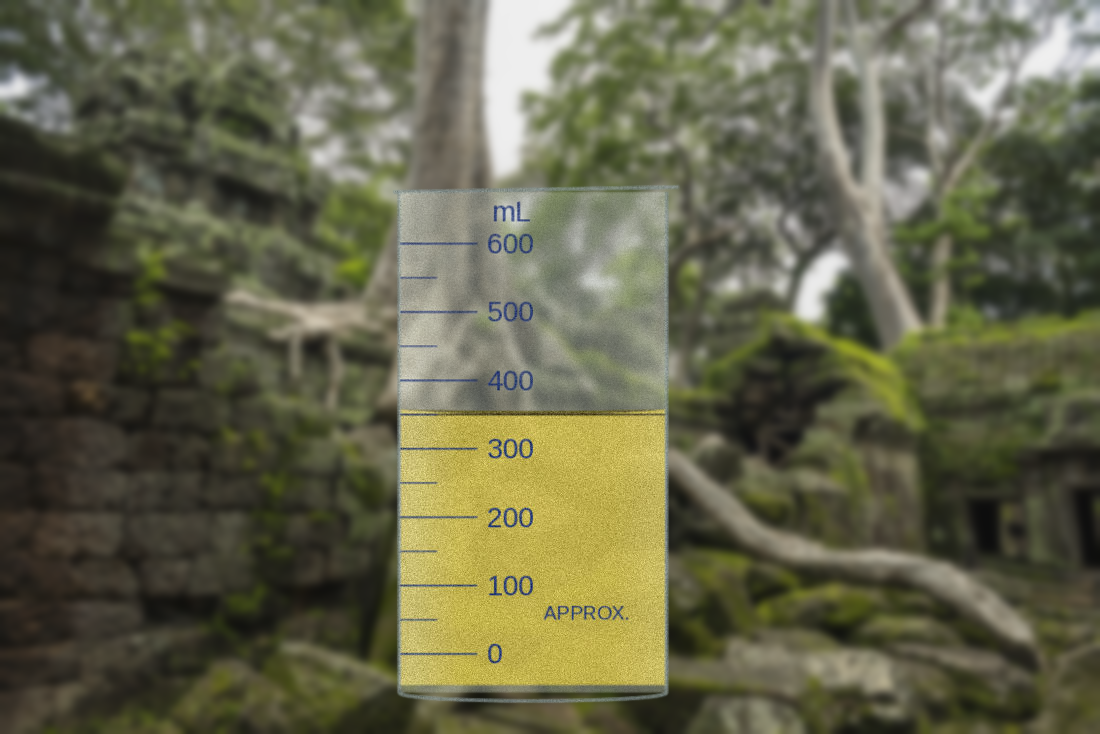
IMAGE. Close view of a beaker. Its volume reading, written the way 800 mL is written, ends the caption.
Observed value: 350 mL
